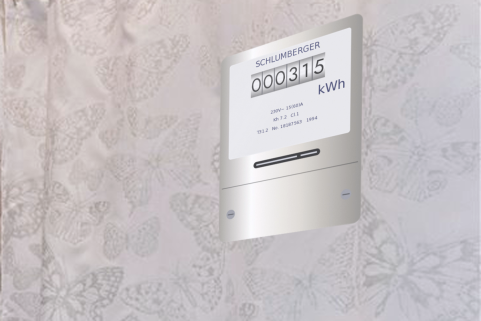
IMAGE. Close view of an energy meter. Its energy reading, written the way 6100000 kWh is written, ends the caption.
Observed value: 315 kWh
